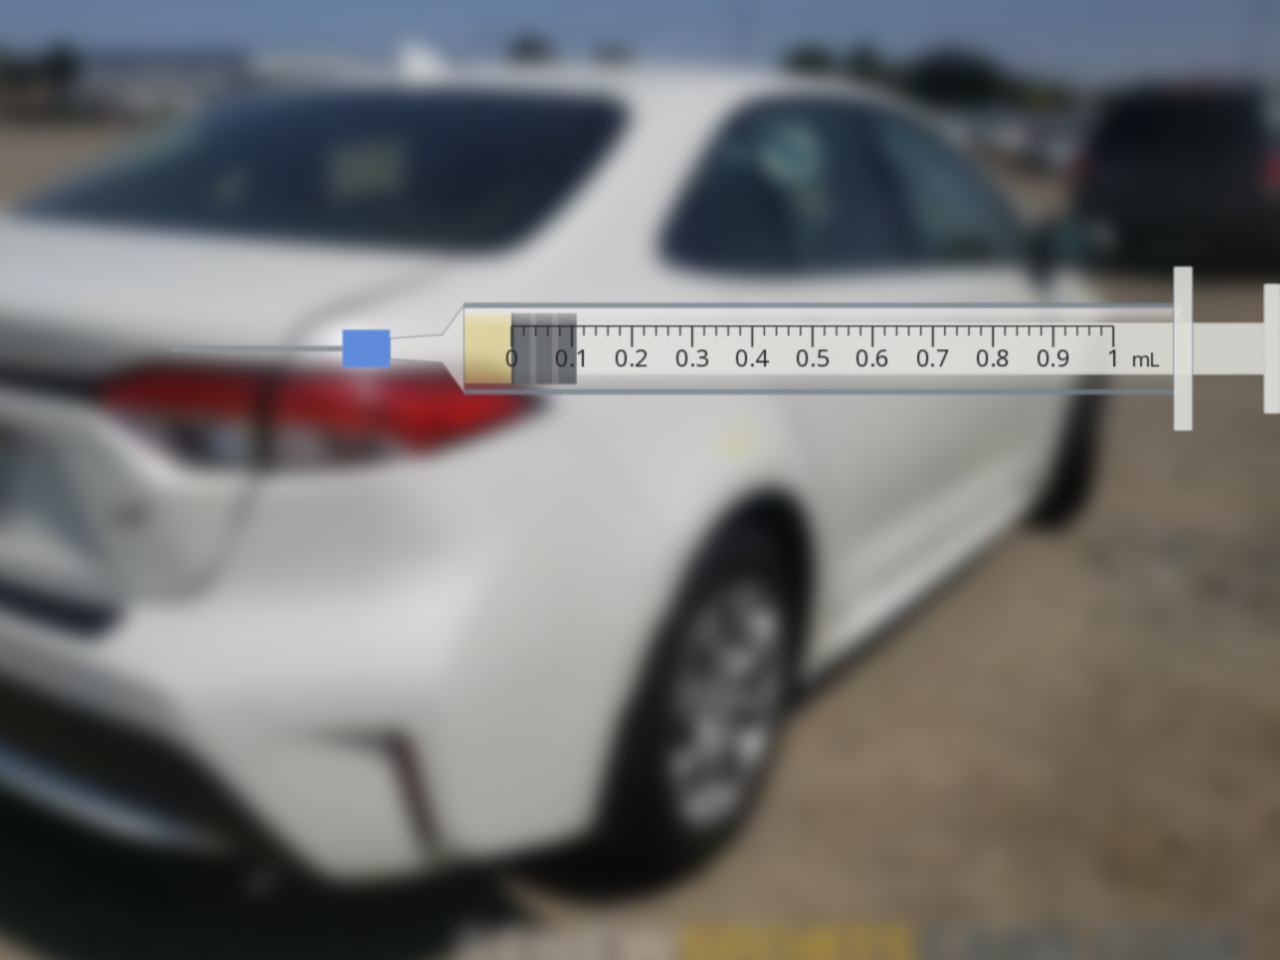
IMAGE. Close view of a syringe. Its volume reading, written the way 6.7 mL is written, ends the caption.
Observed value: 0 mL
